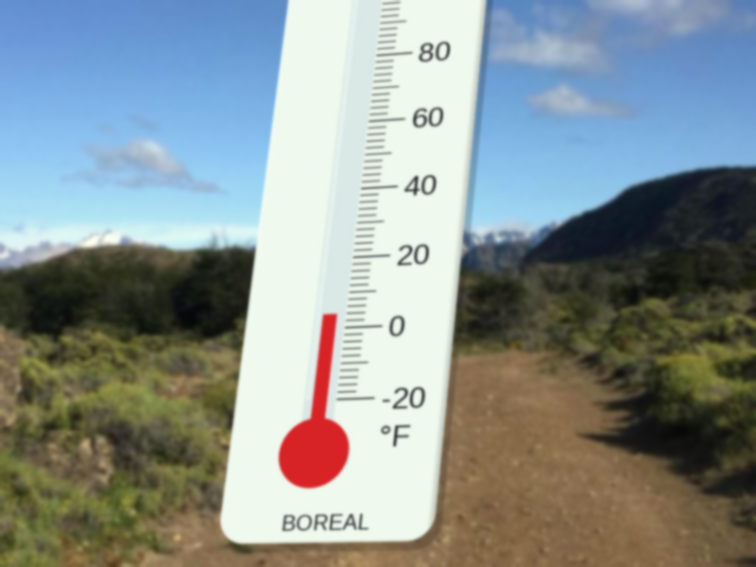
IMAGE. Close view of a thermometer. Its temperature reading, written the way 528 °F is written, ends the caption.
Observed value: 4 °F
